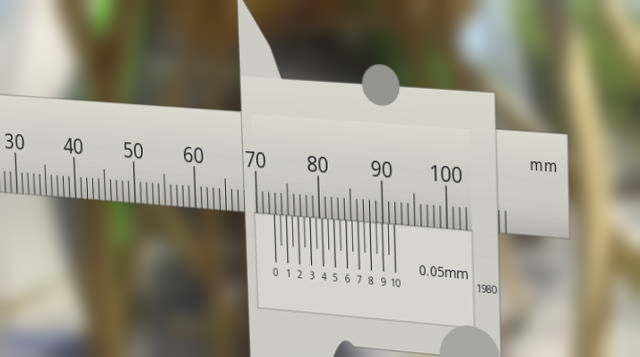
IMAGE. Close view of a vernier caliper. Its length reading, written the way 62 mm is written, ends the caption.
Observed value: 72.8 mm
